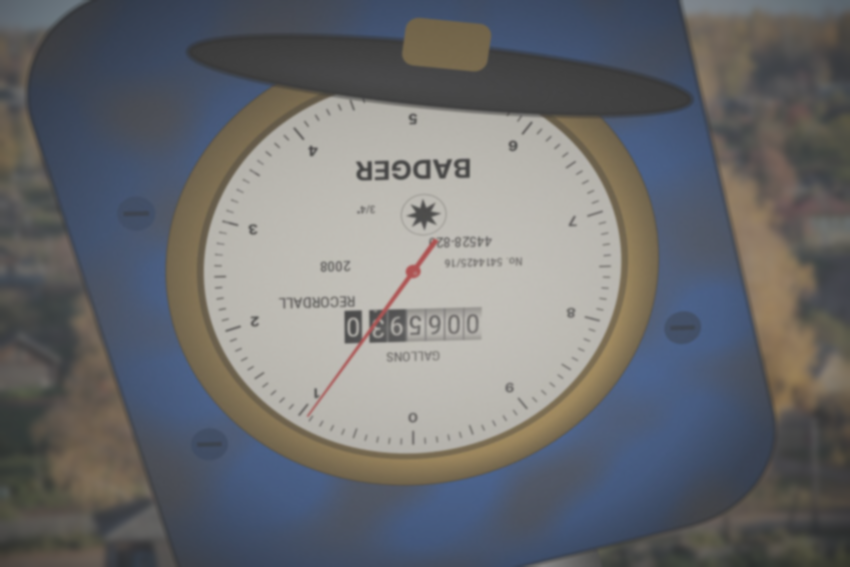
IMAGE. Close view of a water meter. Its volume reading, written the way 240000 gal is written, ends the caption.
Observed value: 65930.9 gal
